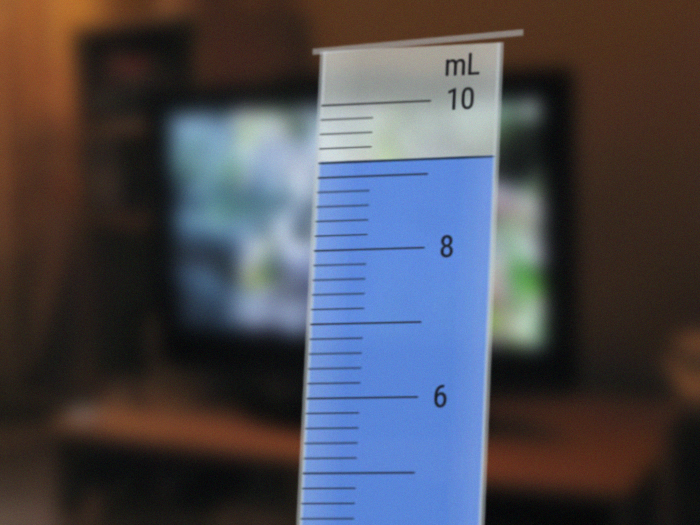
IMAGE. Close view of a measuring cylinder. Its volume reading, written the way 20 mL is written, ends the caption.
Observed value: 9.2 mL
